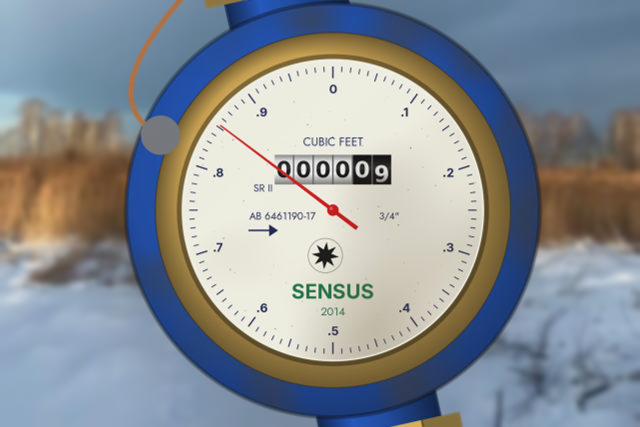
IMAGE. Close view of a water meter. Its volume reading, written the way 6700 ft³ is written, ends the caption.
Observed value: 8.85 ft³
